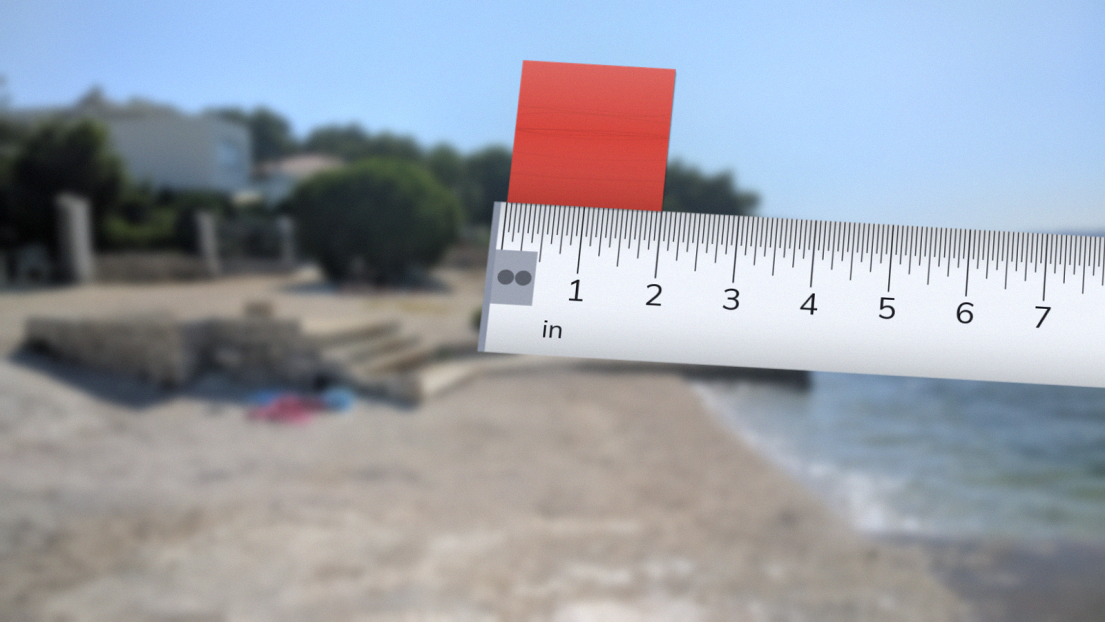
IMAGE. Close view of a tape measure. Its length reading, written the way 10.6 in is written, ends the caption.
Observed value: 2 in
